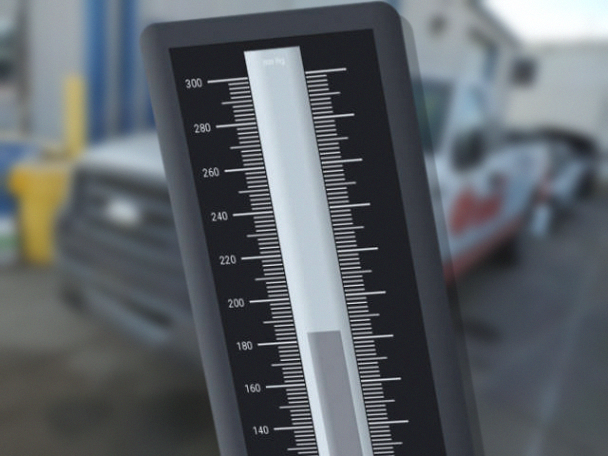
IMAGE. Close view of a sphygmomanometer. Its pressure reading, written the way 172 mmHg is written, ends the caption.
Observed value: 184 mmHg
